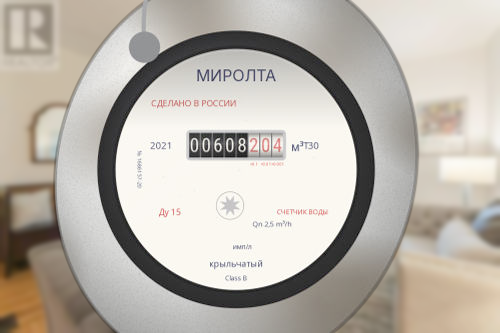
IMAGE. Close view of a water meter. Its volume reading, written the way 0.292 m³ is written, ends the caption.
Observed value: 608.204 m³
